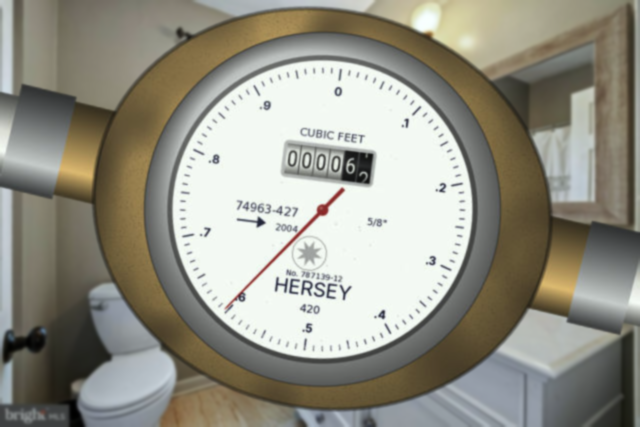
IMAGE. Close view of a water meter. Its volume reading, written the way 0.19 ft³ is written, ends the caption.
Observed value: 61.60 ft³
